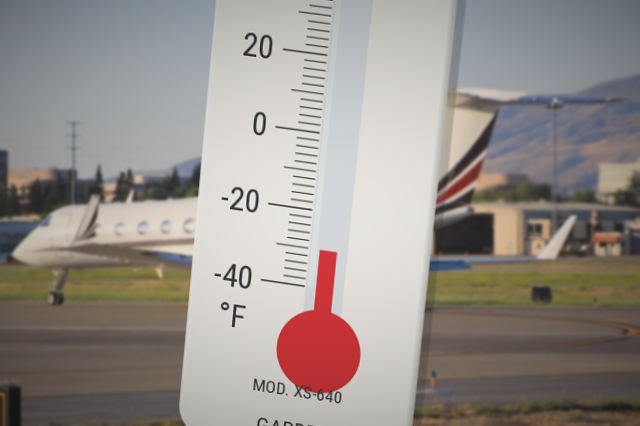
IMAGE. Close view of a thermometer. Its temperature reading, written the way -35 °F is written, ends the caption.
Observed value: -30 °F
